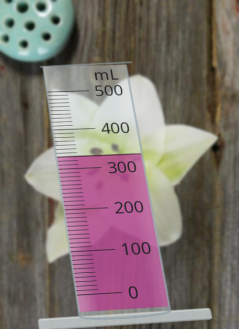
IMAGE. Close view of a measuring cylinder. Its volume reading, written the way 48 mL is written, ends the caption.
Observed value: 330 mL
